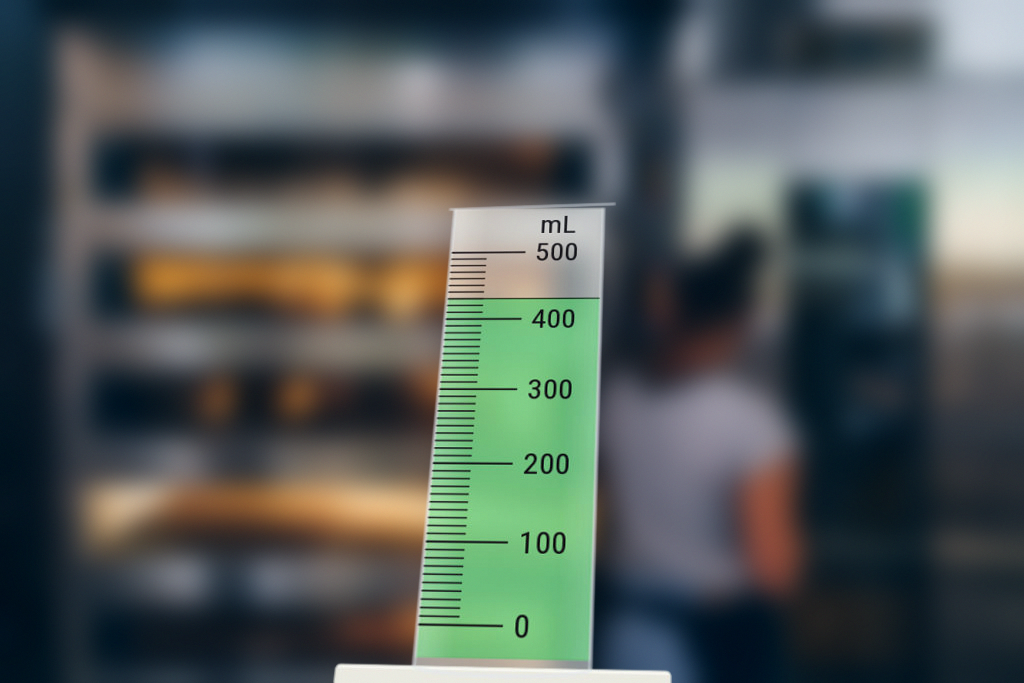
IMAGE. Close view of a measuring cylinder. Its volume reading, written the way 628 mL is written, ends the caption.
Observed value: 430 mL
